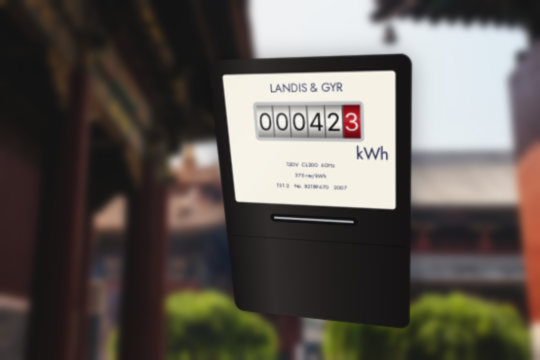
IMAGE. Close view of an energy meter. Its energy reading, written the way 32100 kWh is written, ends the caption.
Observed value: 42.3 kWh
